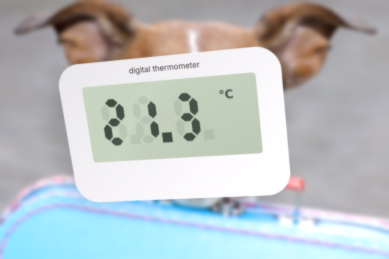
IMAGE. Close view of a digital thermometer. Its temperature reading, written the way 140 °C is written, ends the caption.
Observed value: 21.3 °C
